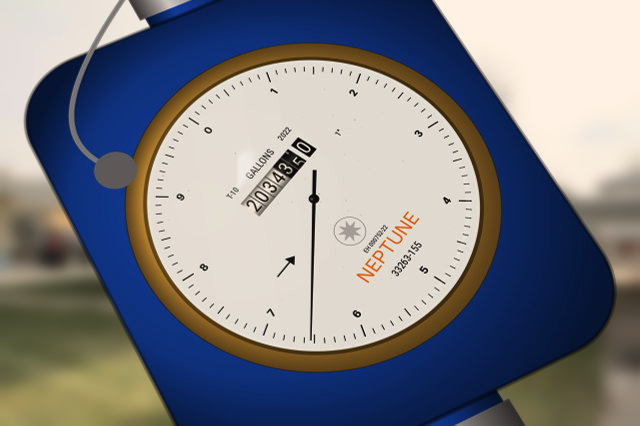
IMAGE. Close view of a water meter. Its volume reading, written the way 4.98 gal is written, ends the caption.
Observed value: 2034346.5 gal
